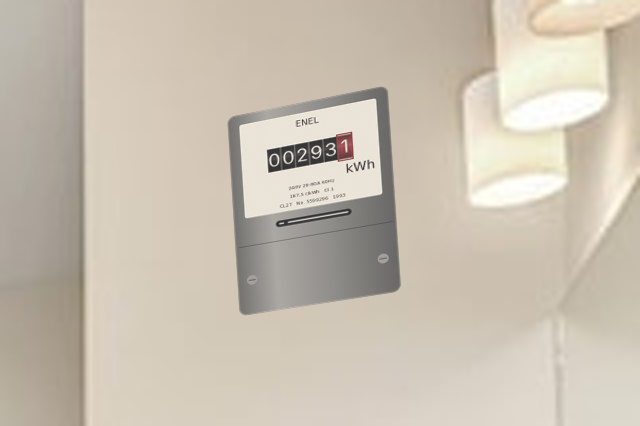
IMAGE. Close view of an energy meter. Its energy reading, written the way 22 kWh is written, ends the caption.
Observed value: 293.1 kWh
